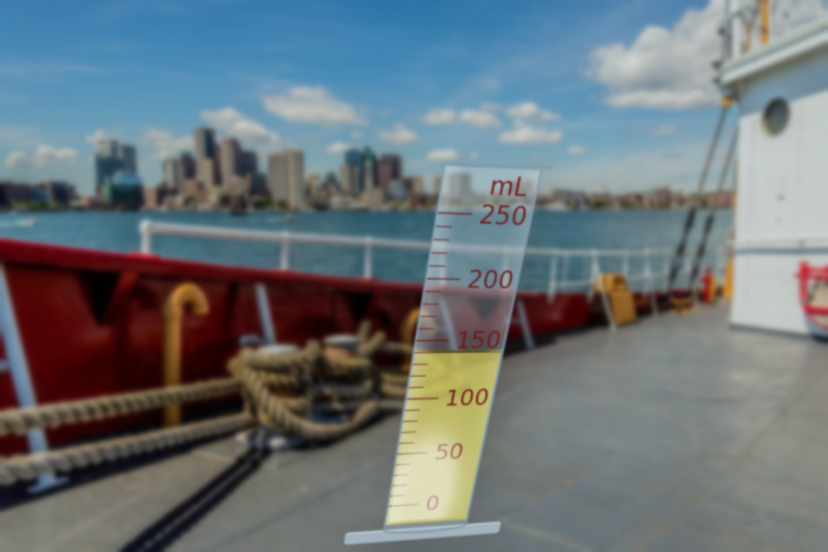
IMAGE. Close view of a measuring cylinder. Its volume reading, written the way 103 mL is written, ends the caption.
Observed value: 140 mL
